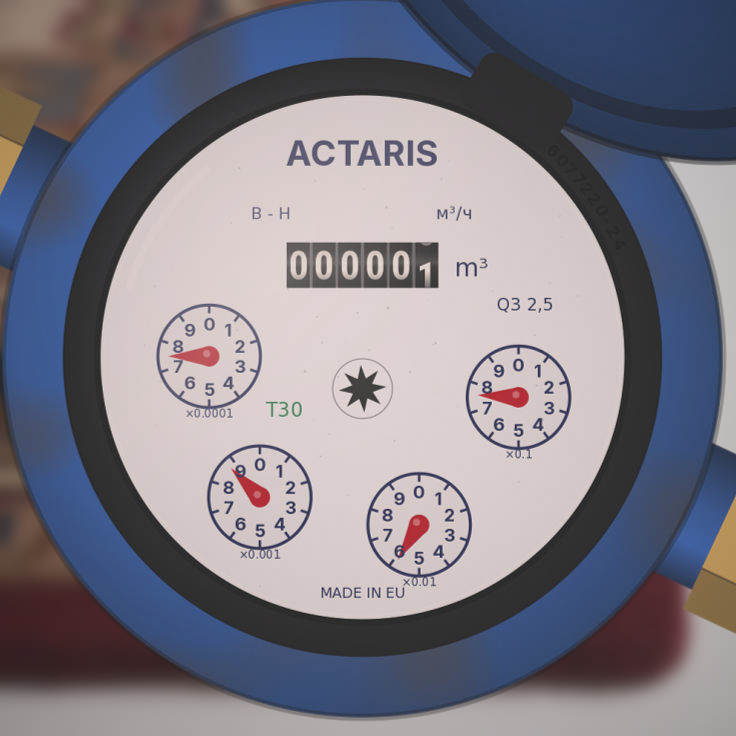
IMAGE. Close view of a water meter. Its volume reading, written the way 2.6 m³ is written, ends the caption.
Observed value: 0.7587 m³
